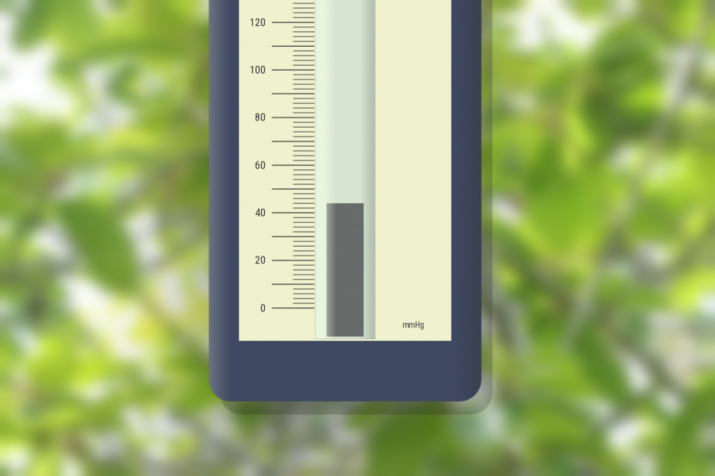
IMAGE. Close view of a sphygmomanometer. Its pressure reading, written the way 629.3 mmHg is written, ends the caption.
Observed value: 44 mmHg
